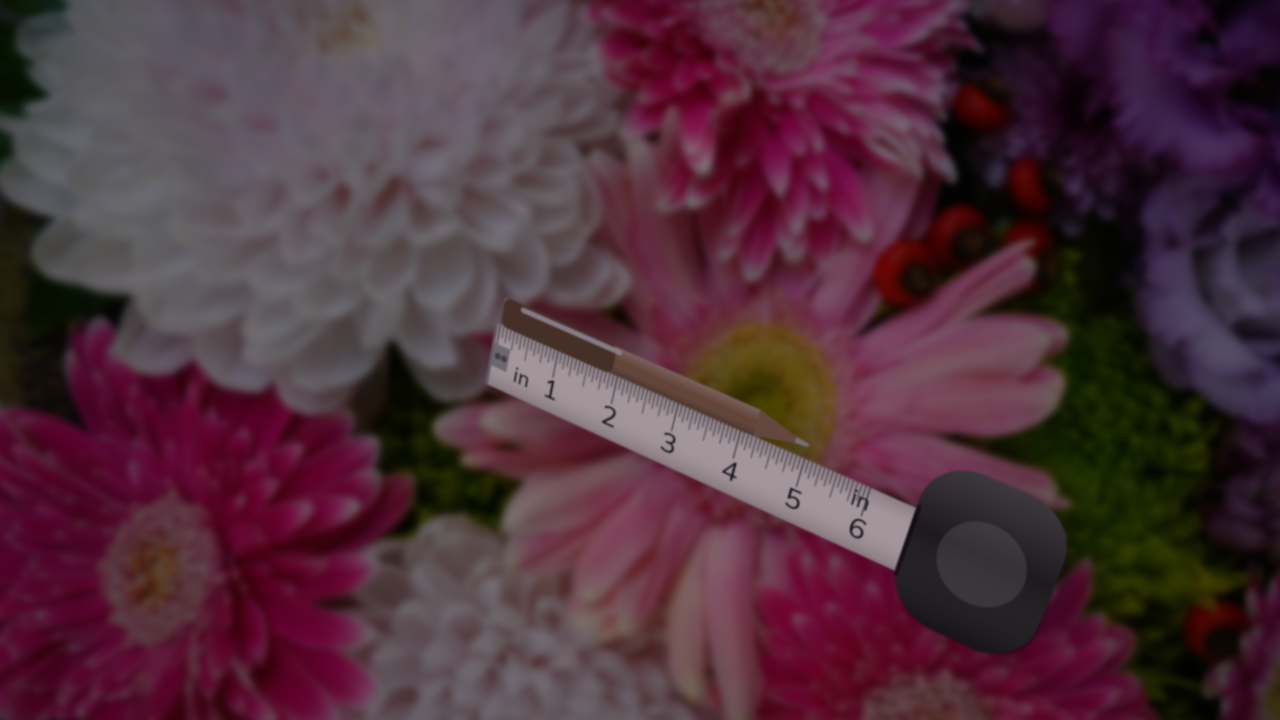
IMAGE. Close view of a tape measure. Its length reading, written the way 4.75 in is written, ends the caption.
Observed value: 5 in
